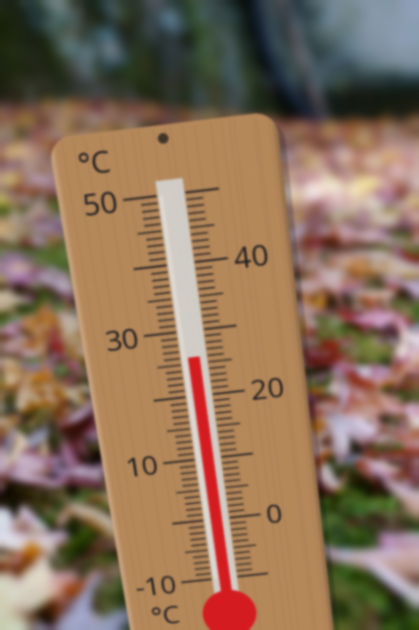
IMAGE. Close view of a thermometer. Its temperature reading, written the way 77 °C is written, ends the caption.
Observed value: 26 °C
